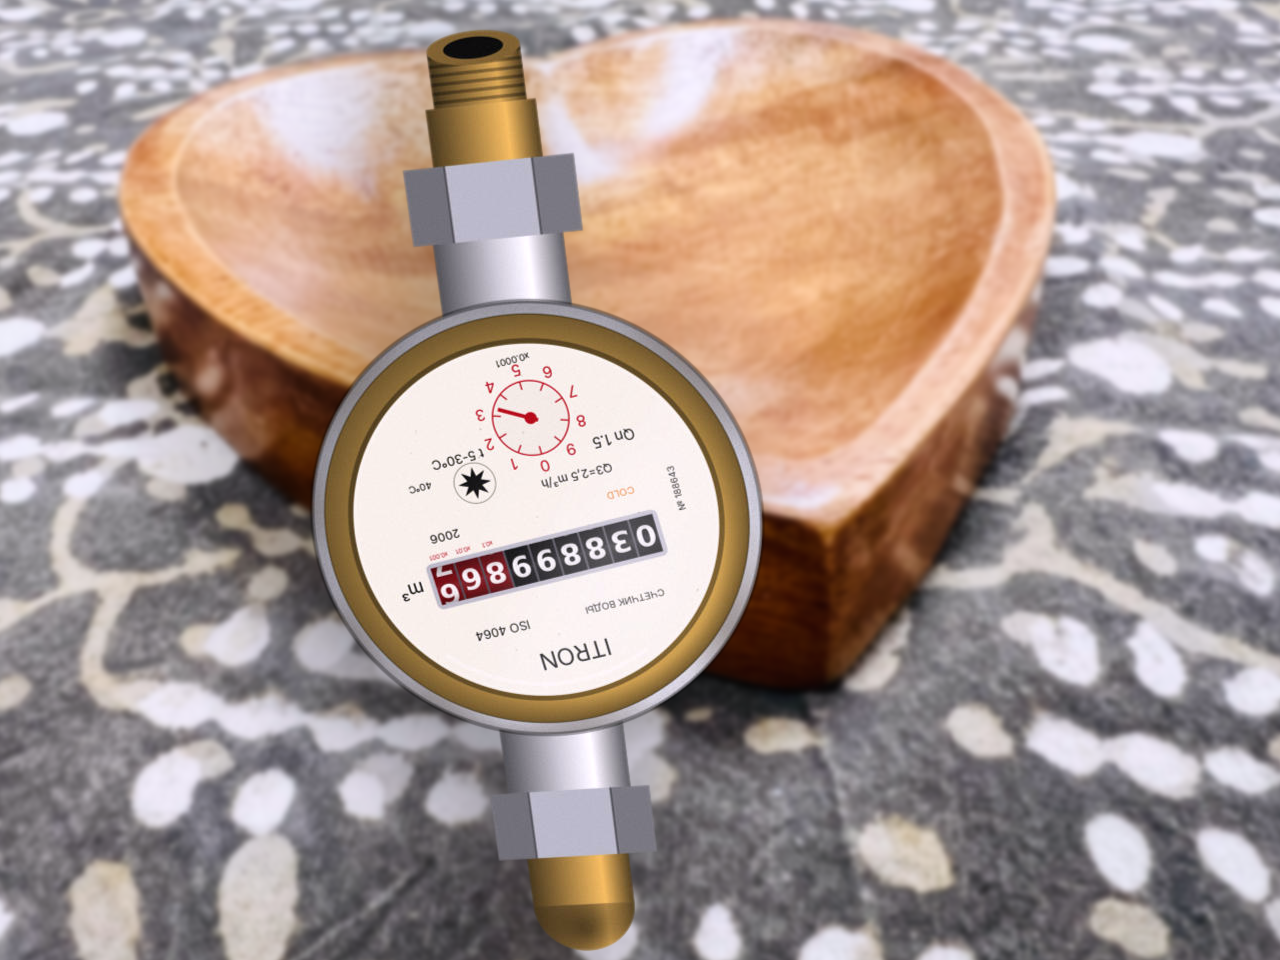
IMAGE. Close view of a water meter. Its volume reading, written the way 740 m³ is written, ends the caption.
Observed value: 38899.8663 m³
